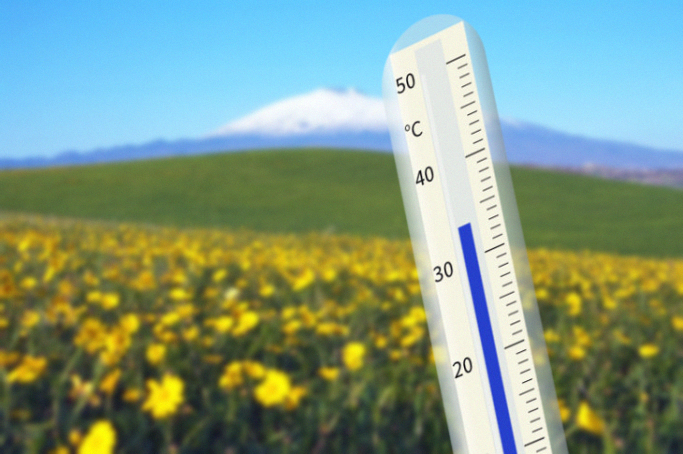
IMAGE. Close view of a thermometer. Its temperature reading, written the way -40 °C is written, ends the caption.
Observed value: 33.5 °C
